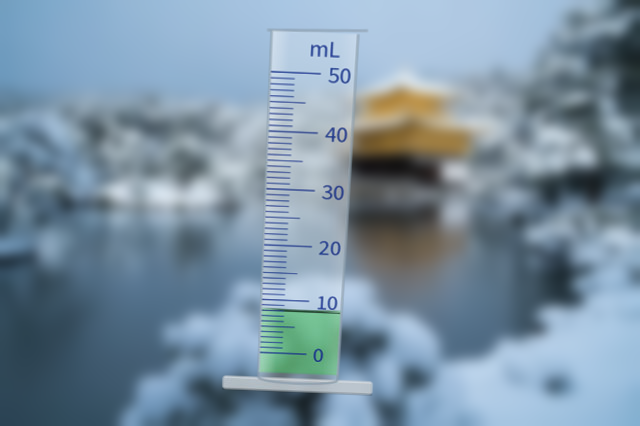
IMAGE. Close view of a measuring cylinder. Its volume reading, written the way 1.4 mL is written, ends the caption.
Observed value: 8 mL
